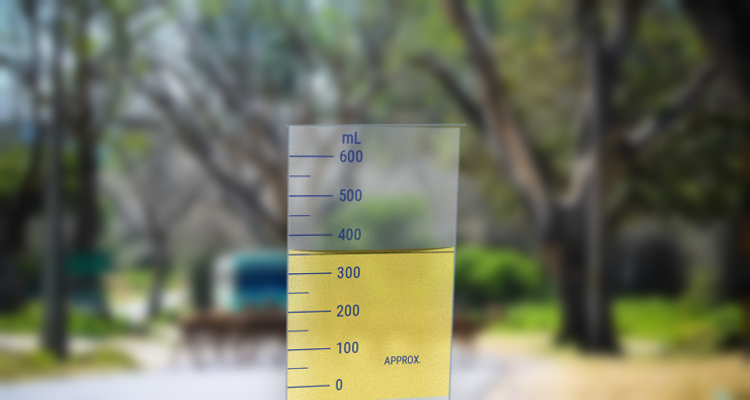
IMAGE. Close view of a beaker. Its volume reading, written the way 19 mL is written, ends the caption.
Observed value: 350 mL
